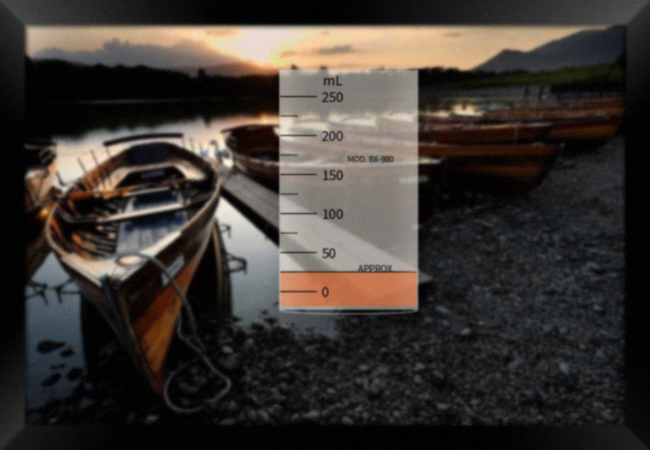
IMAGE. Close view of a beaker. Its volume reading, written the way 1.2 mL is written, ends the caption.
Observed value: 25 mL
